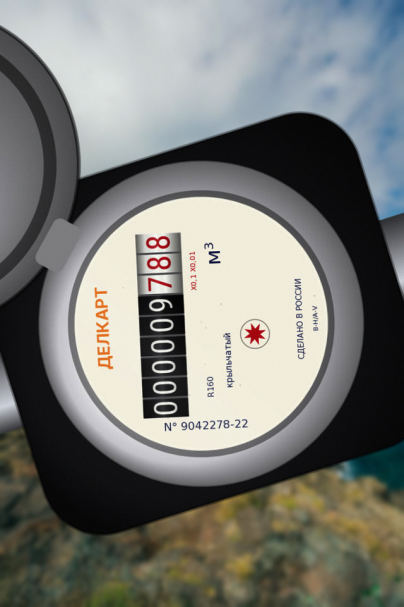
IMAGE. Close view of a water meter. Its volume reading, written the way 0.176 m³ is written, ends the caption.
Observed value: 9.788 m³
